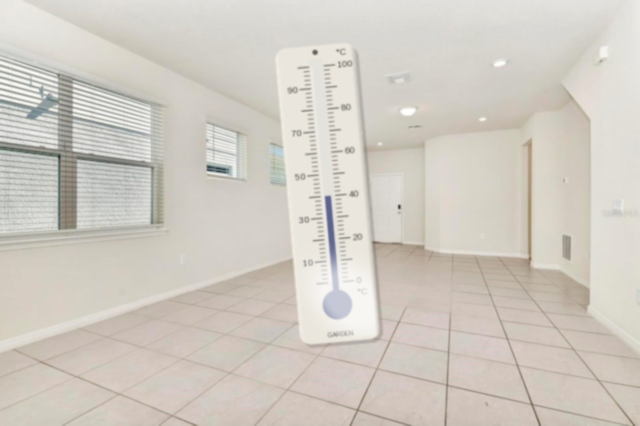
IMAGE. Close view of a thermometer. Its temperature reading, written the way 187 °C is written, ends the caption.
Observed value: 40 °C
